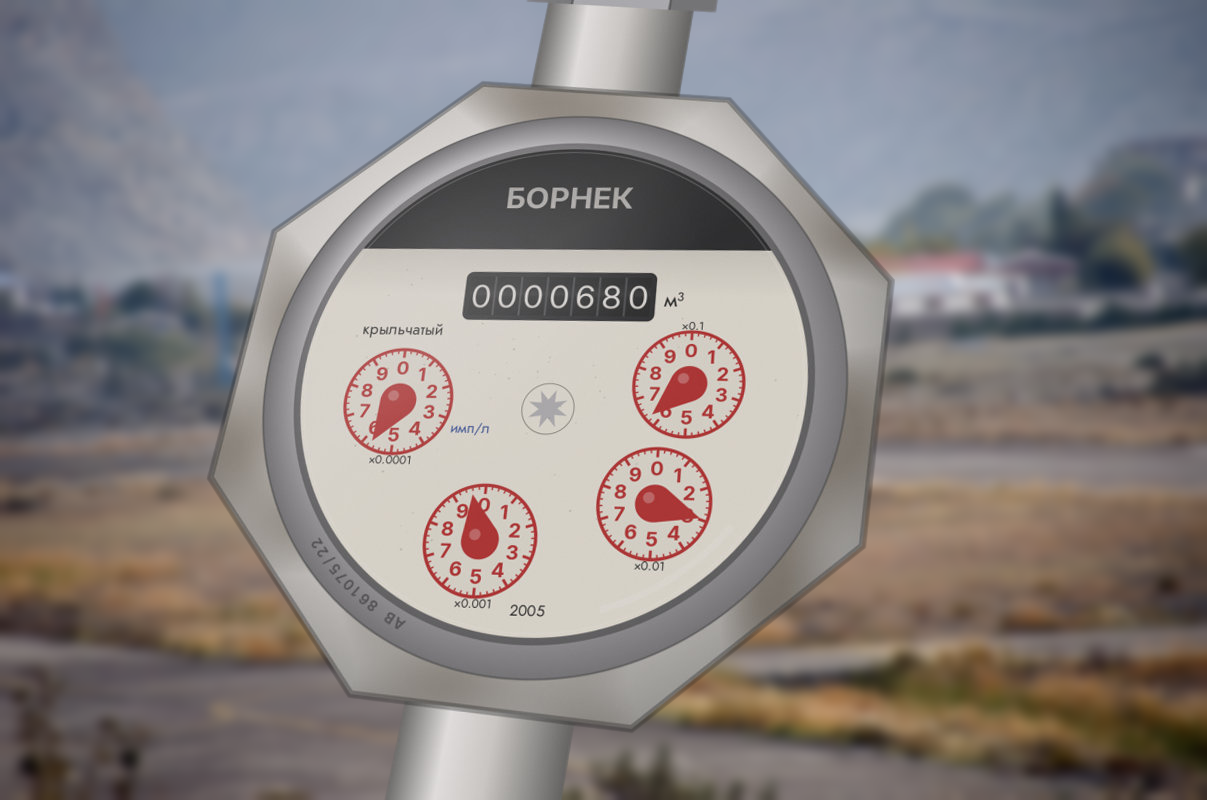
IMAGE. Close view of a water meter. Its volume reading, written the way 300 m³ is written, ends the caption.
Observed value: 680.6295 m³
